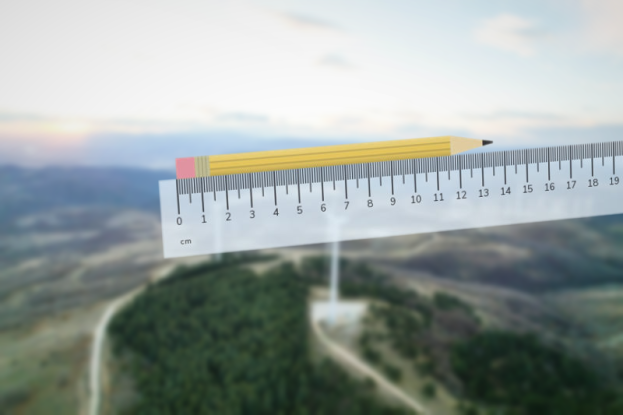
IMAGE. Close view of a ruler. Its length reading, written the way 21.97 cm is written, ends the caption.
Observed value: 13.5 cm
